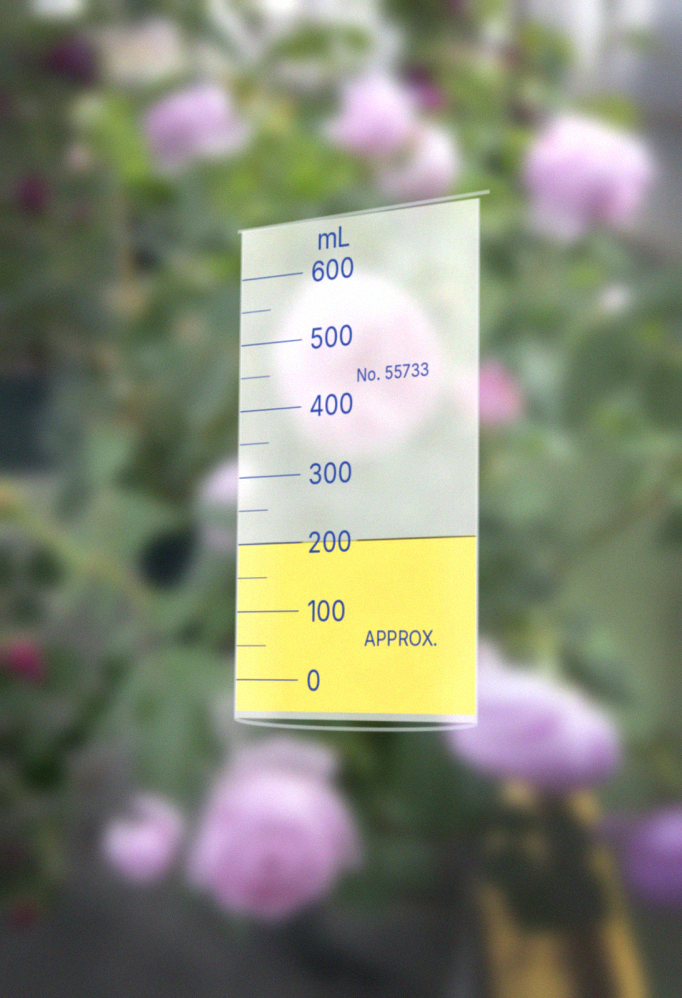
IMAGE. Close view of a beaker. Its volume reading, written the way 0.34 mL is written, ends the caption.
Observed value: 200 mL
